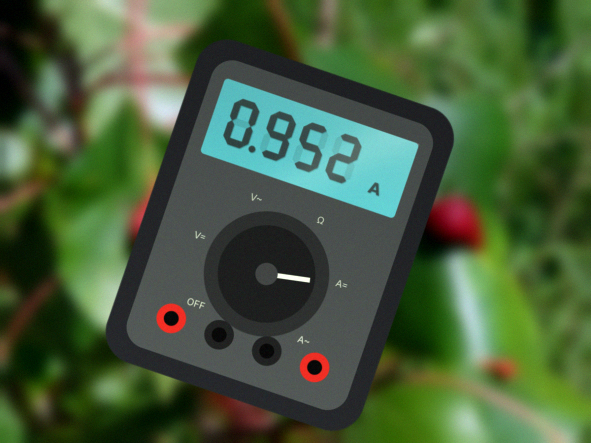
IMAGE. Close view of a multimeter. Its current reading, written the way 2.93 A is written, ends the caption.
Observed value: 0.952 A
